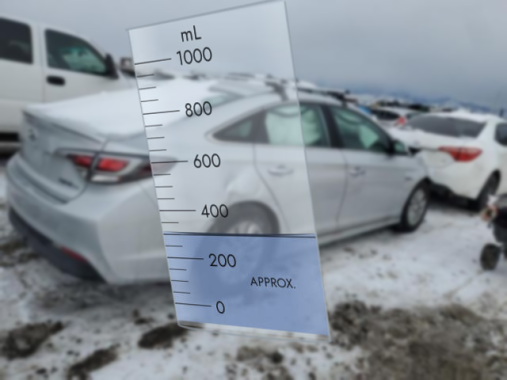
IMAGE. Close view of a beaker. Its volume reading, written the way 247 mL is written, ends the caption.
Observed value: 300 mL
